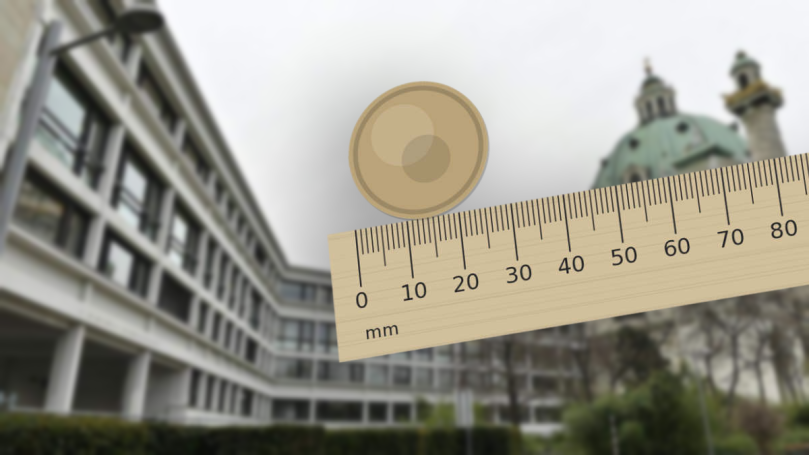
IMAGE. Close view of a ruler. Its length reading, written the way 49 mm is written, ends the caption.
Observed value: 27 mm
